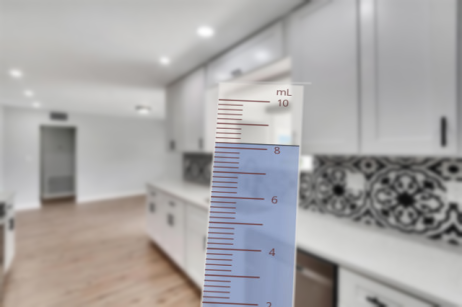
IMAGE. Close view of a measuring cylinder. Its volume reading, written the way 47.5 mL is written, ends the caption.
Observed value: 8.2 mL
